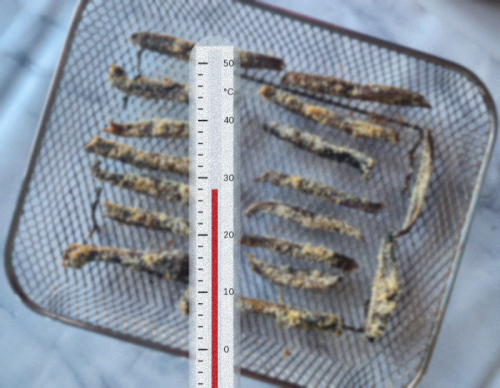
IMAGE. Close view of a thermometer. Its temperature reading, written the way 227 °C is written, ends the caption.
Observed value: 28 °C
